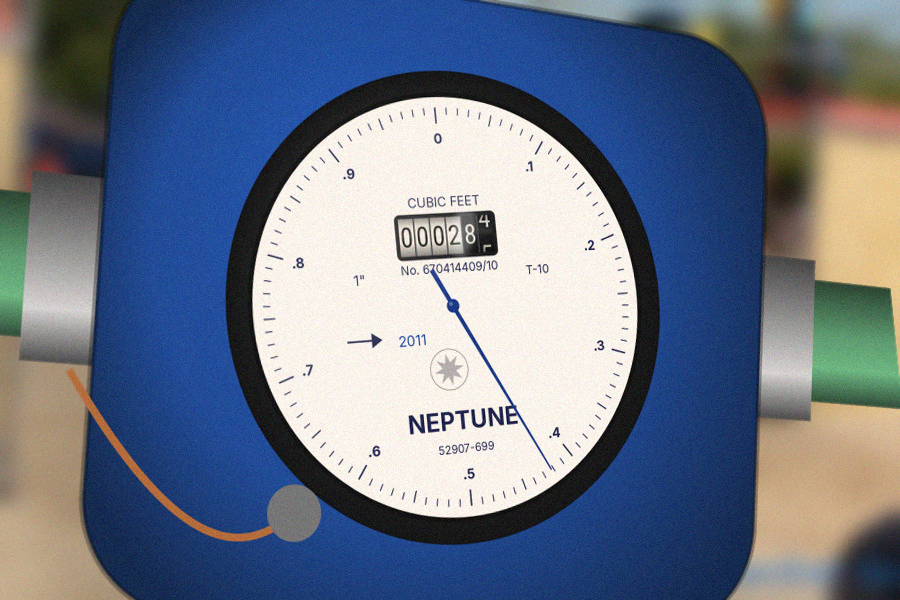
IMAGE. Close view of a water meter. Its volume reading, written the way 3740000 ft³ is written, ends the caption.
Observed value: 284.42 ft³
